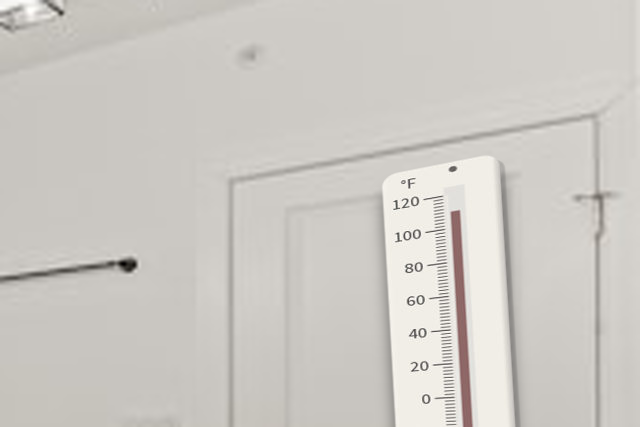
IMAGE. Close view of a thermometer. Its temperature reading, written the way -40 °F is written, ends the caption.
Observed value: 110 °F
